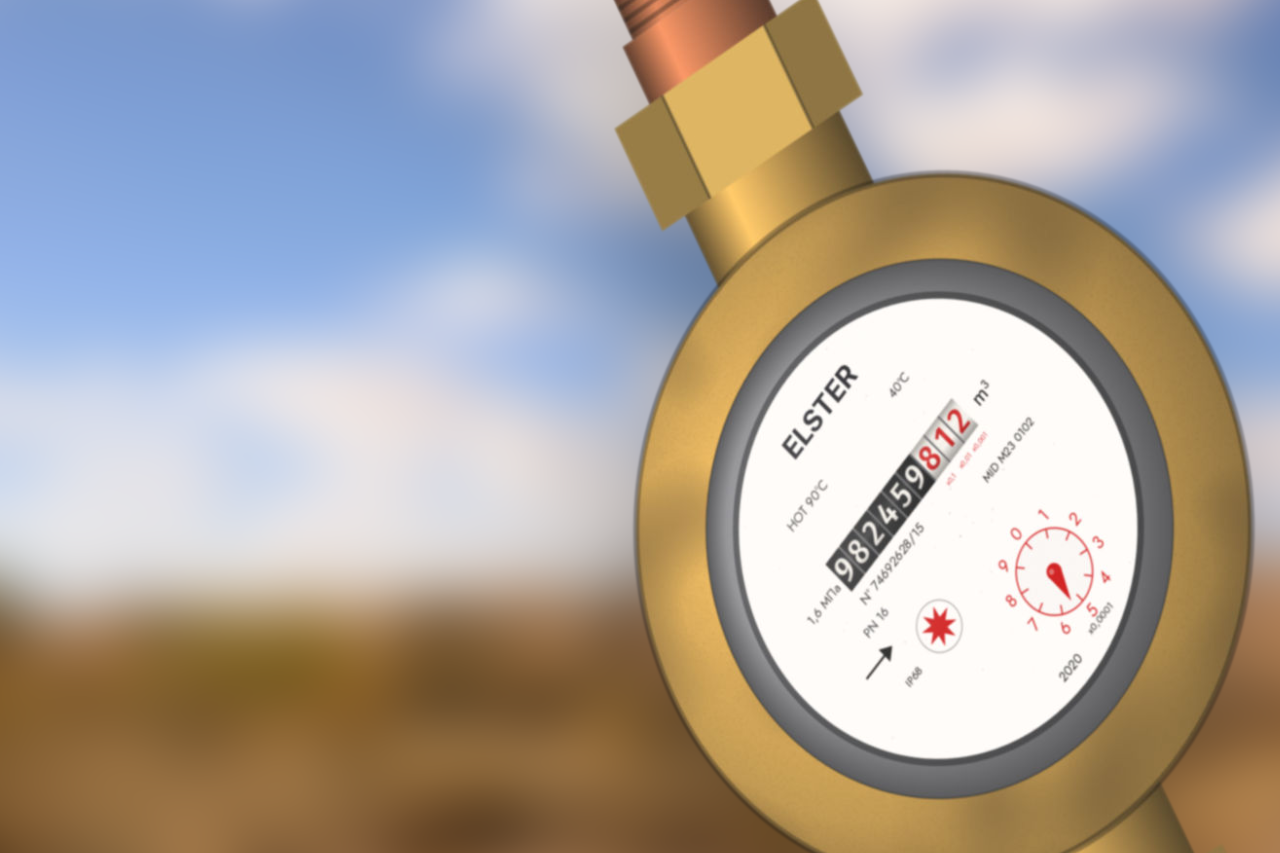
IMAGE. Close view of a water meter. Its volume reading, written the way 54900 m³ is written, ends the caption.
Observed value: 982459.8125 m³
